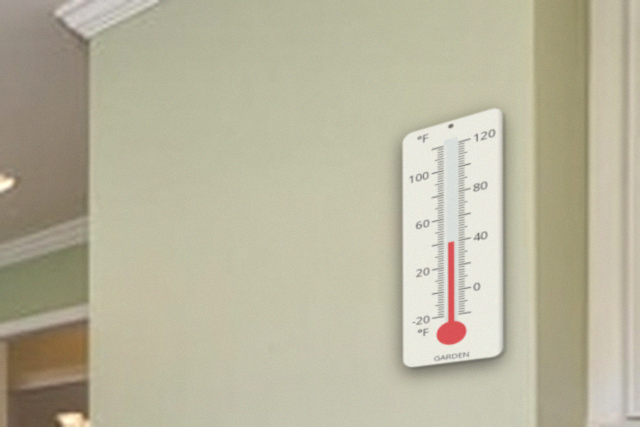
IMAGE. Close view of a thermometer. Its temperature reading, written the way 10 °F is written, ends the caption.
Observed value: 40 °F
